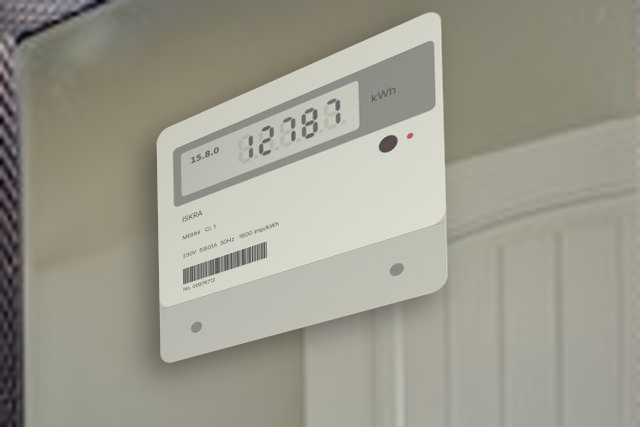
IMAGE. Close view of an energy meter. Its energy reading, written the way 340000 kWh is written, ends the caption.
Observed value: 12787 kWh
